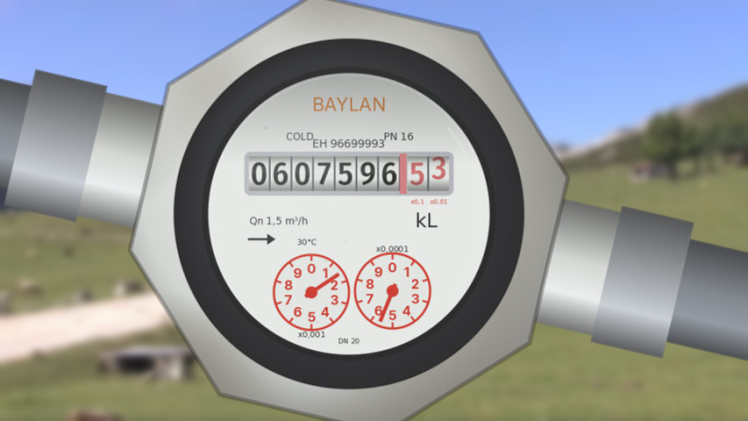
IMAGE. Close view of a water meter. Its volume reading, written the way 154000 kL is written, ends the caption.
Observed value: 607596.5315 kL
